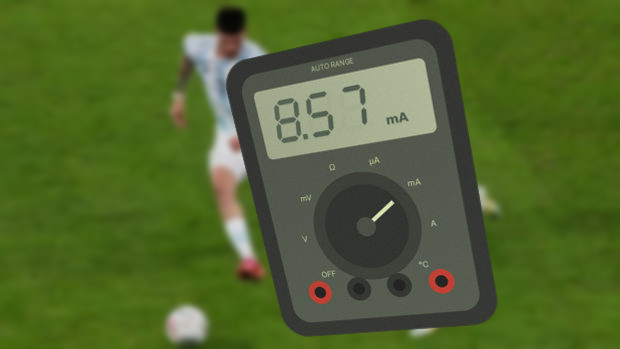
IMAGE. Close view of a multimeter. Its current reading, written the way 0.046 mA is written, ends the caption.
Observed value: 8.57 mA
